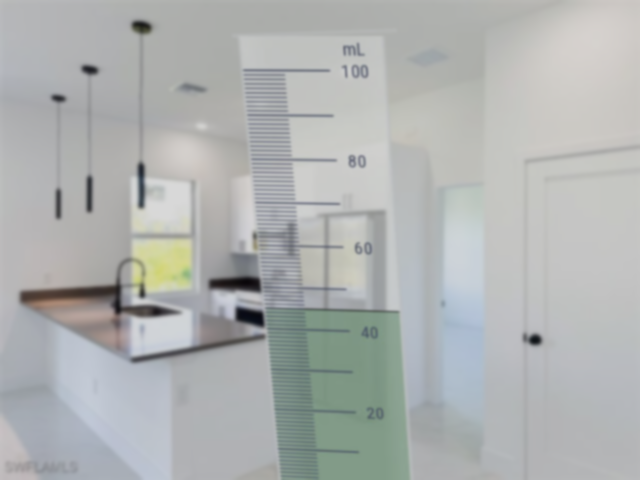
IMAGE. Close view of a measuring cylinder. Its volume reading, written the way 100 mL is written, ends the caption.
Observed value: 45 mL
